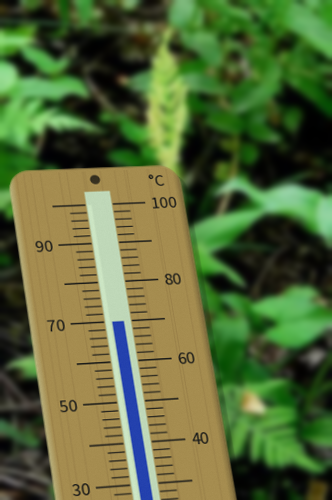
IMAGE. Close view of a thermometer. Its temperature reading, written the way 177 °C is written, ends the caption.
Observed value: 70 °C
